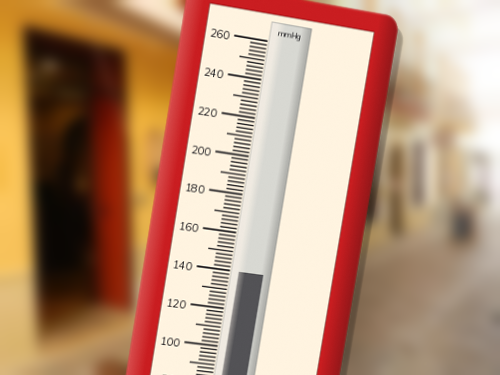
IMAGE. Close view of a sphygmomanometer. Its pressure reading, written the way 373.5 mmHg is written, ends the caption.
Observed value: 140 mmHg
